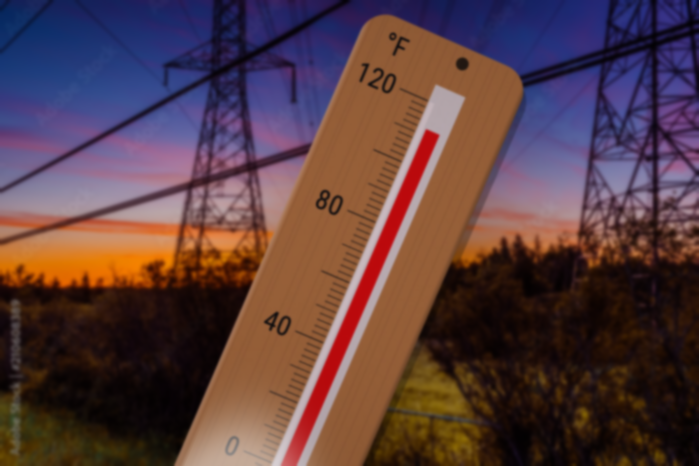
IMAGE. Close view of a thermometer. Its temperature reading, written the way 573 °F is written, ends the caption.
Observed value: 112 °F
